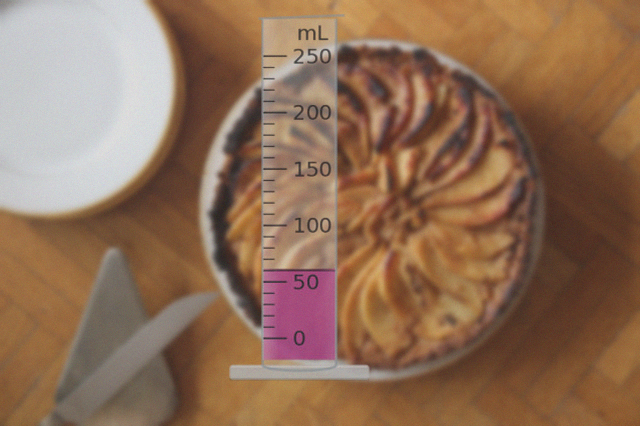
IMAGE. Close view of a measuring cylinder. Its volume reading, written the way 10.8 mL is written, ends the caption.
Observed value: 60 mL
